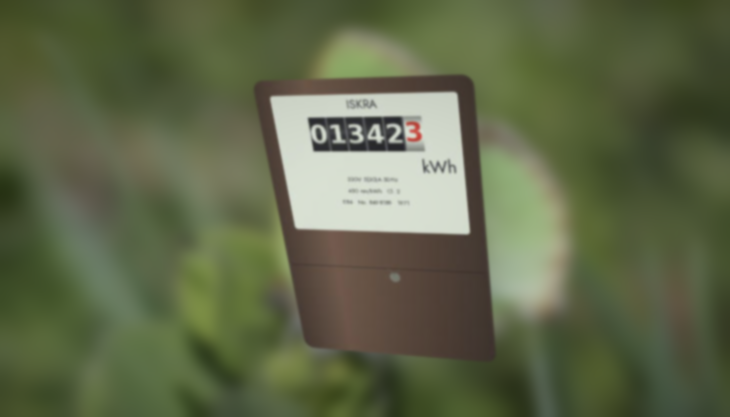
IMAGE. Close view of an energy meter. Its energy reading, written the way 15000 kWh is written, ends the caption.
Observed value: 1342.3 kWh
